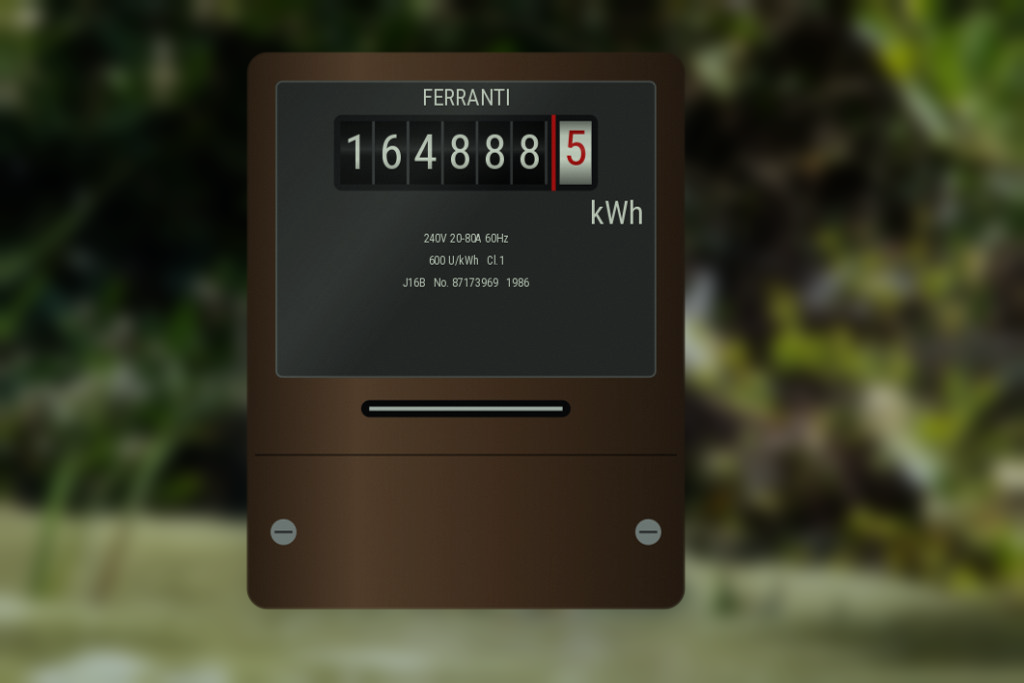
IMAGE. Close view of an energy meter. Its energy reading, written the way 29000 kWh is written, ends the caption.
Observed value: 164888.5 kWh
